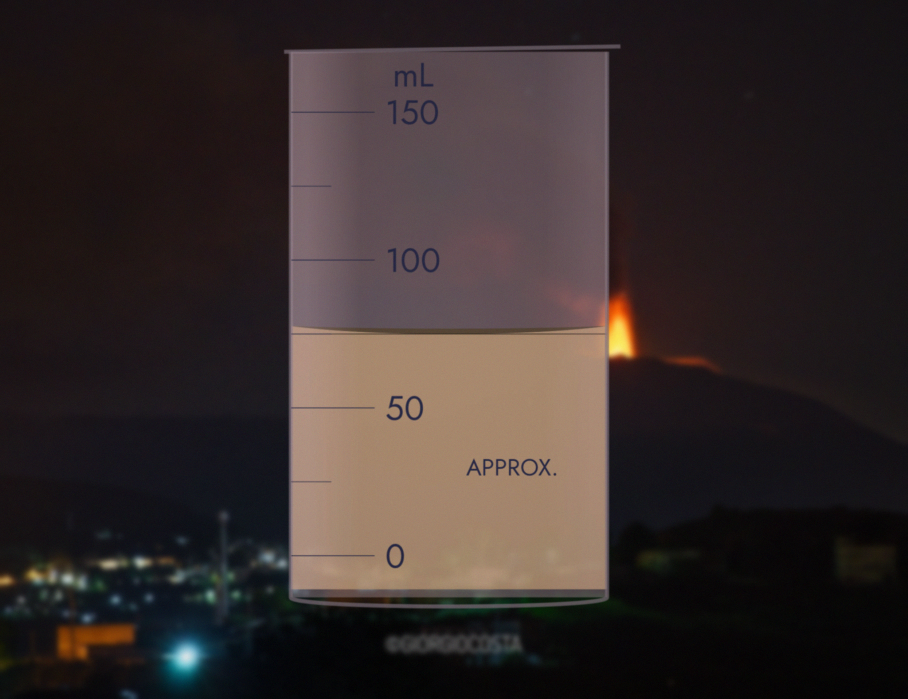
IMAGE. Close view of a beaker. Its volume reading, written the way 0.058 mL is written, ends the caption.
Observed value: 75 mL
